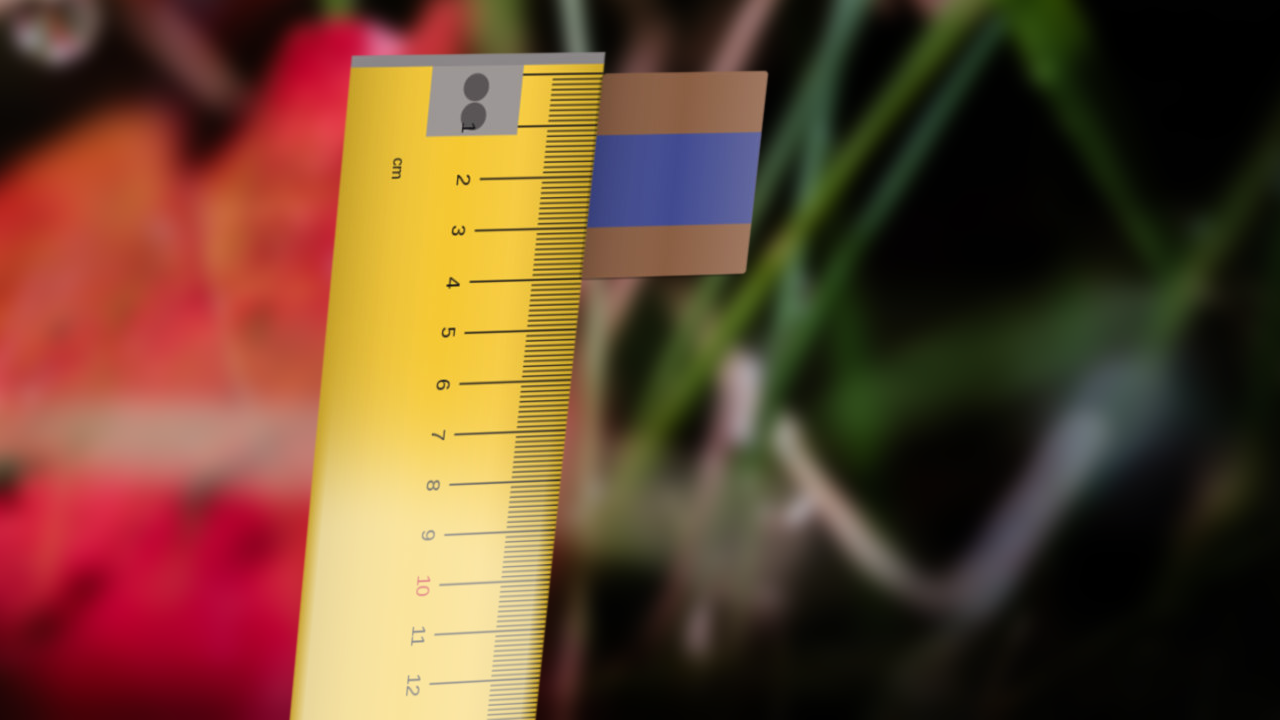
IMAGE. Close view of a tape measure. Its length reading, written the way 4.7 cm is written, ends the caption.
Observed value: 4 cm
